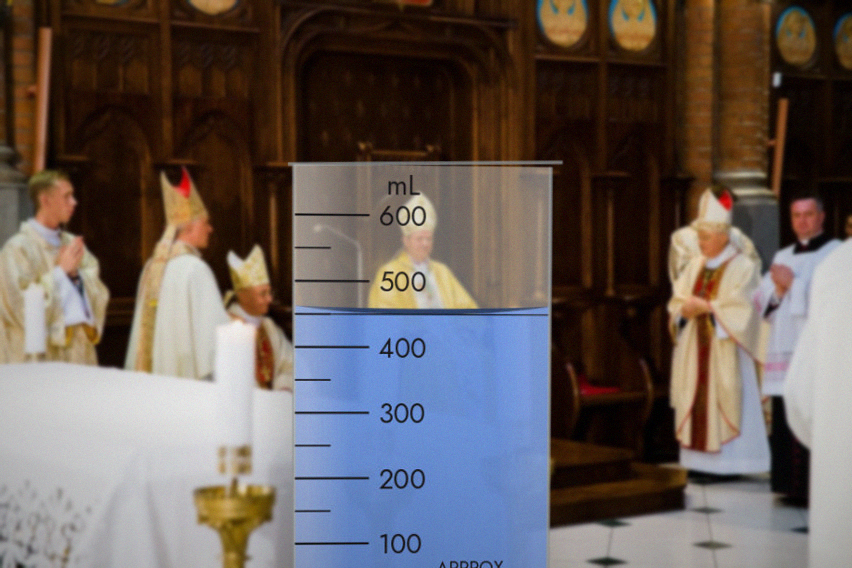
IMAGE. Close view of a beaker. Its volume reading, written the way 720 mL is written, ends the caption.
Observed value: 450 mL
